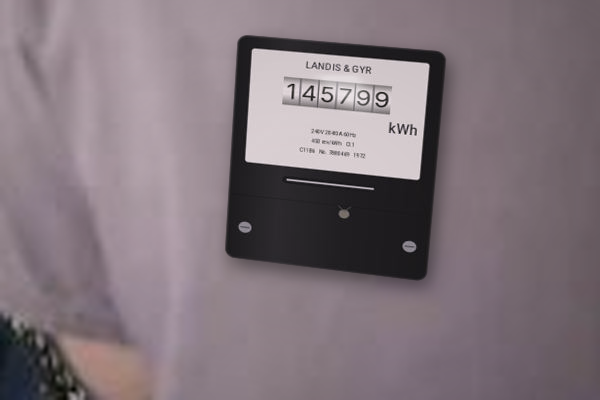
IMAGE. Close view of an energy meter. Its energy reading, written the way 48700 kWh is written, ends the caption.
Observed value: 145799 kWh
